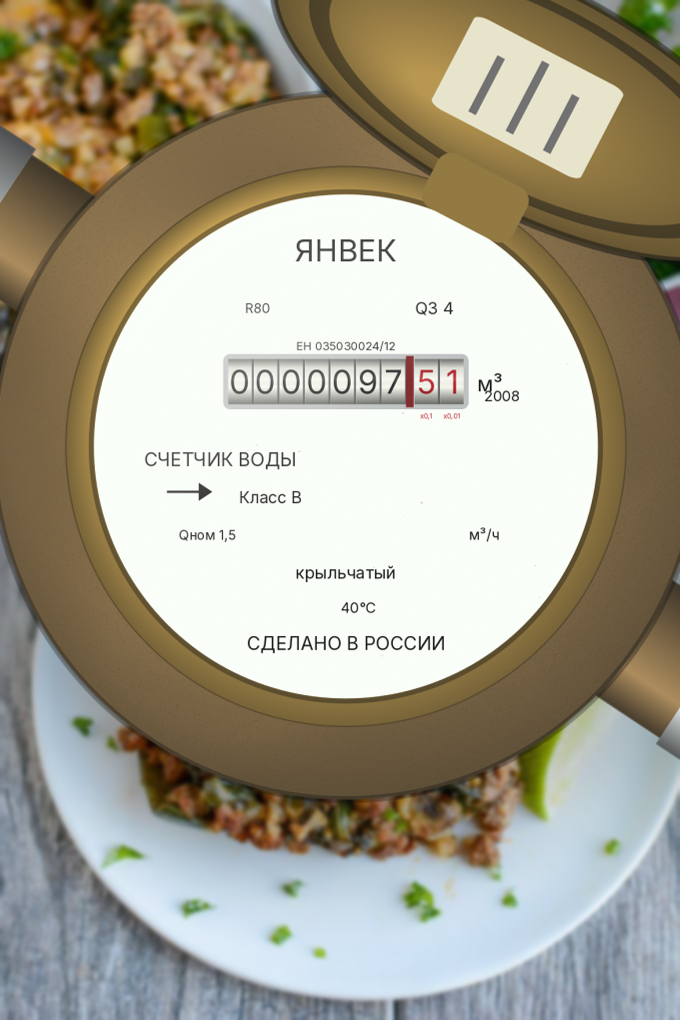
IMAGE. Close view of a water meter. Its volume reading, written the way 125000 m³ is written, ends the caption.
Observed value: 97.51 m³
